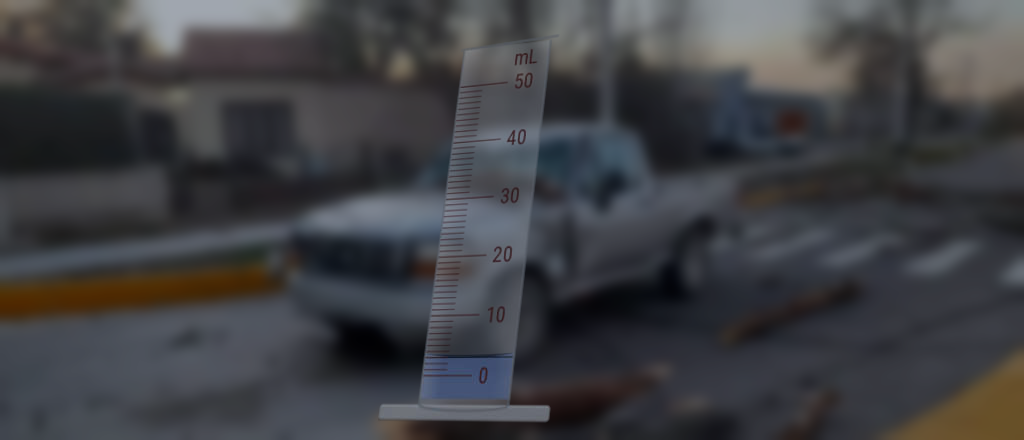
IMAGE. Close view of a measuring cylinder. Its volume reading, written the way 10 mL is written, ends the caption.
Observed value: 3 mL
